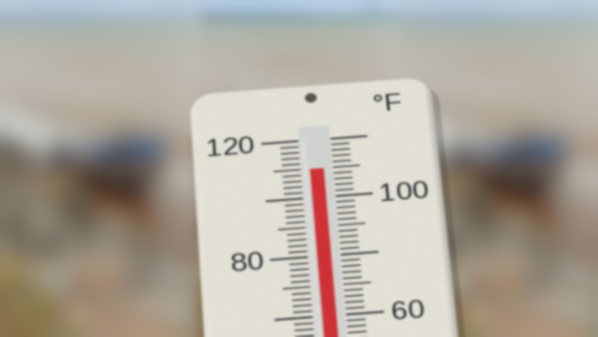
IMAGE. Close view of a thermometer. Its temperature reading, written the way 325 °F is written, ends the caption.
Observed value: 110 °F
